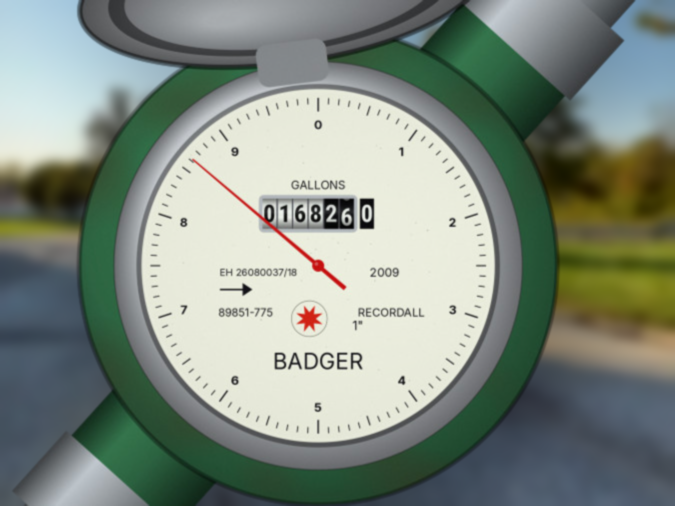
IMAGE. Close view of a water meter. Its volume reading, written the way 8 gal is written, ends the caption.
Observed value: 168258.6 gal
